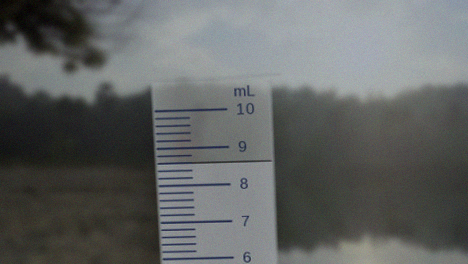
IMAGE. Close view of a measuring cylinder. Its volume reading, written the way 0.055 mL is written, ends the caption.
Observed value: 8.6 mL
